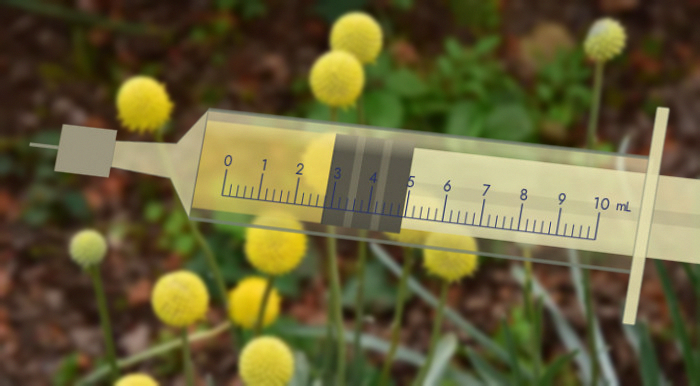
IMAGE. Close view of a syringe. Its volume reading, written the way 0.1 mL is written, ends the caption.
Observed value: 2.8 mL
